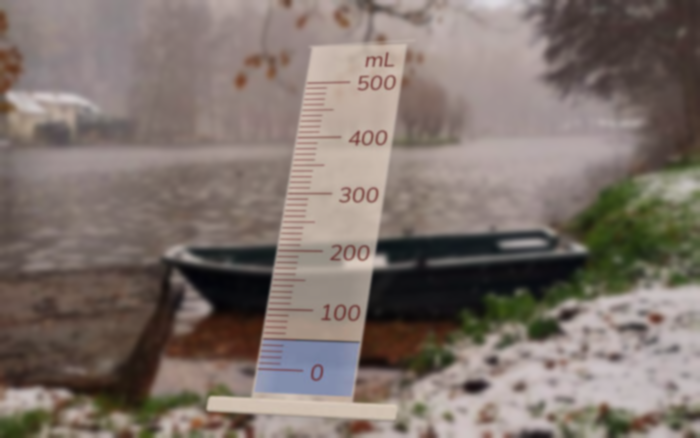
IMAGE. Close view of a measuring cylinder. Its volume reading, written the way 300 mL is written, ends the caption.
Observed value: 50 mL
